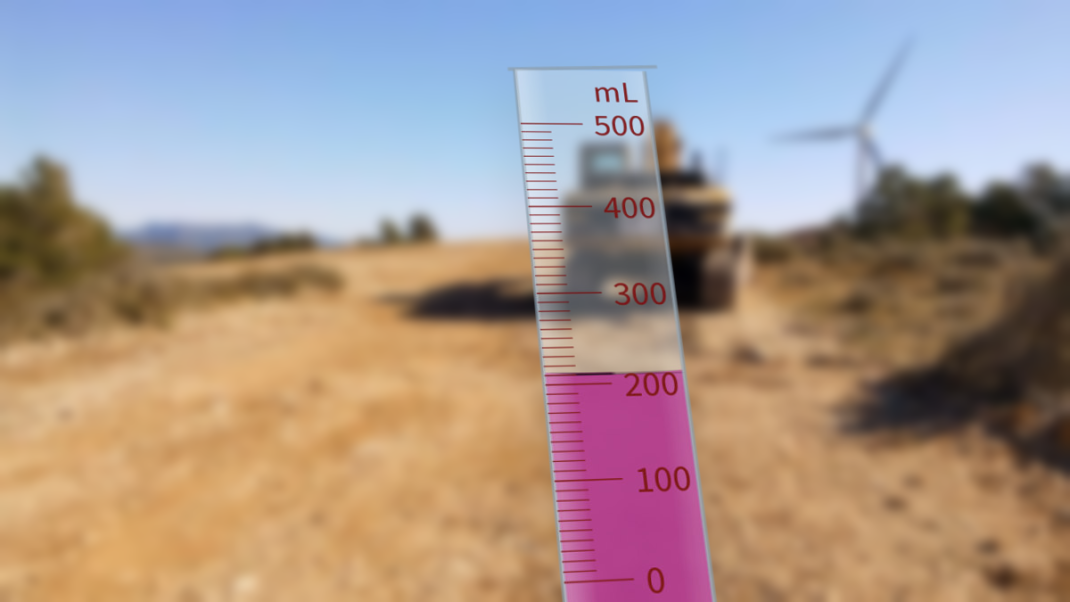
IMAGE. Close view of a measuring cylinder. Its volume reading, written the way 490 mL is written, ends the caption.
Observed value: 210 mL
